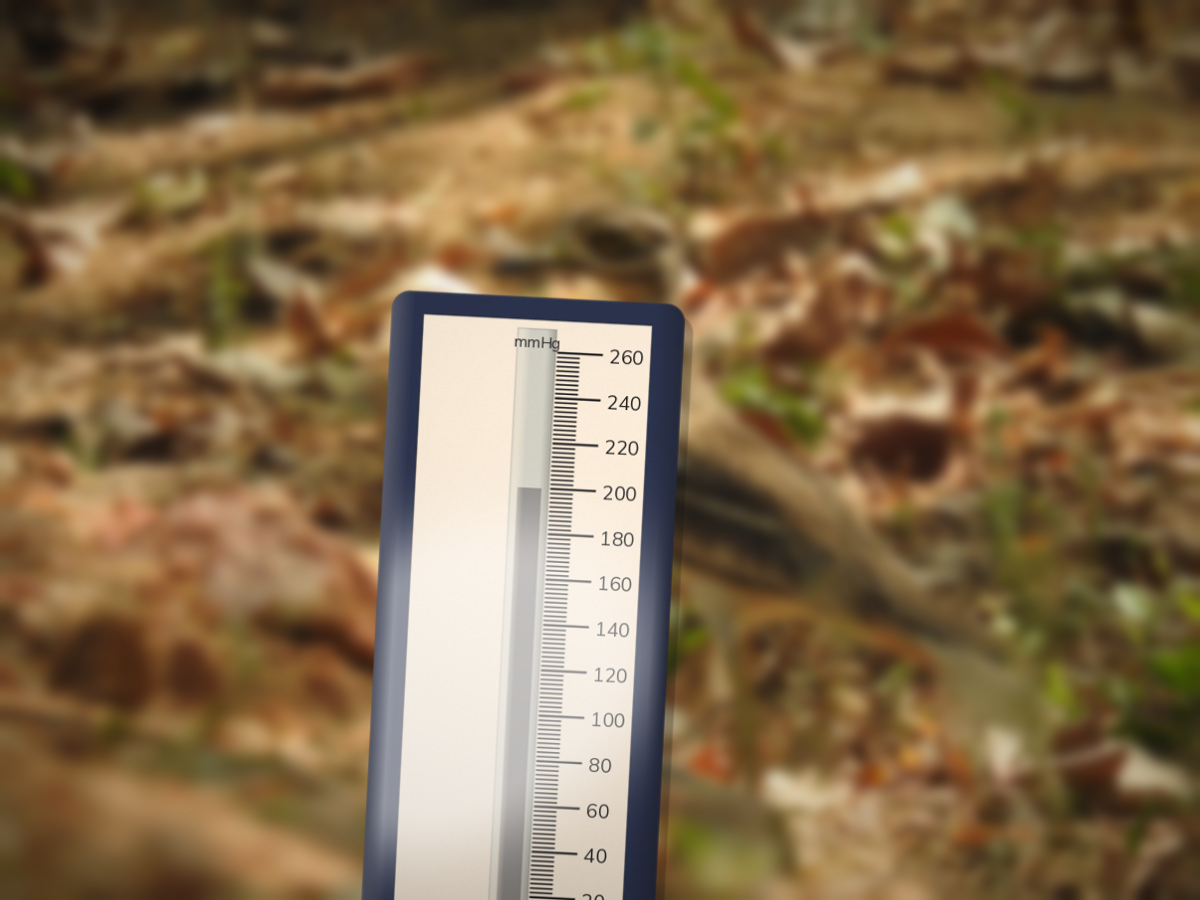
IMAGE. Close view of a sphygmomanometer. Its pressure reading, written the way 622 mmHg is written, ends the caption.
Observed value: 200 mmHg
